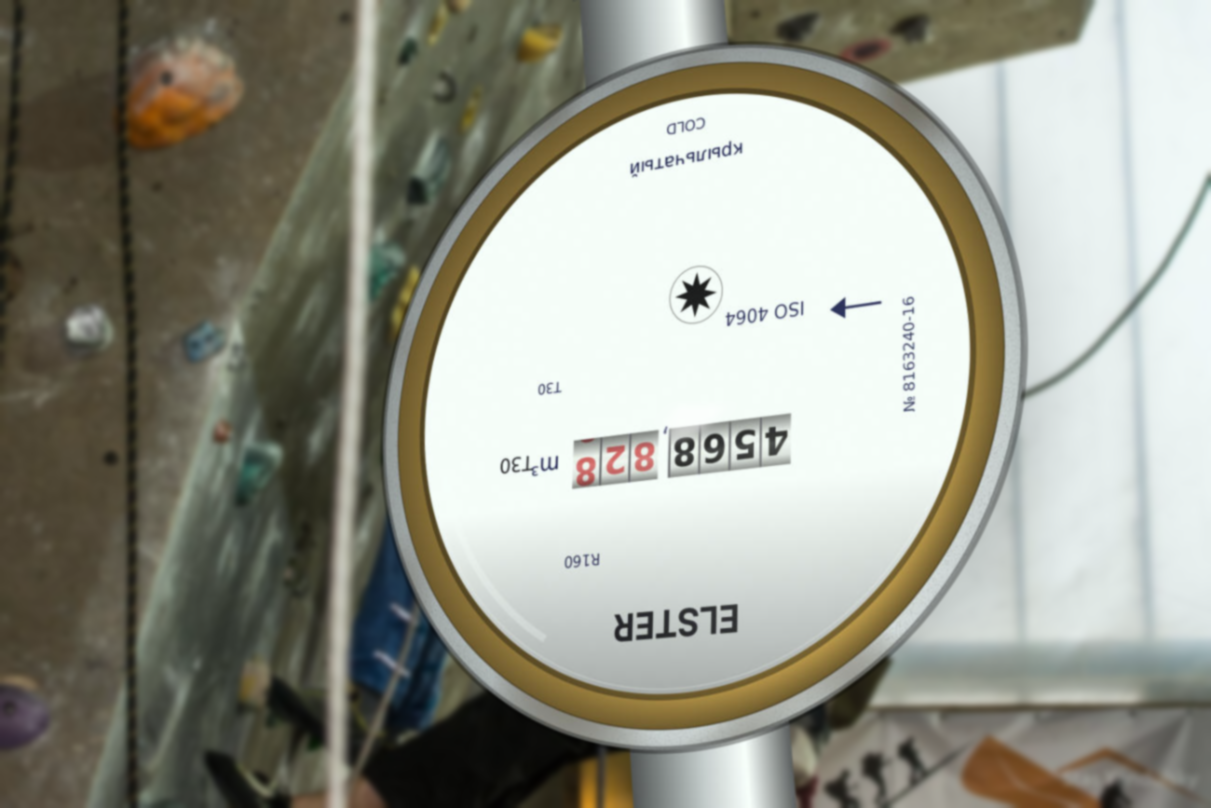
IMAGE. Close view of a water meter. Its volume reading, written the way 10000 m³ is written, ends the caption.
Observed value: 4568.828 m³
